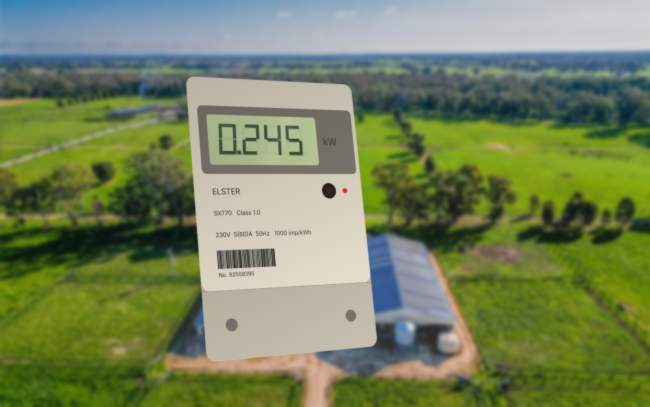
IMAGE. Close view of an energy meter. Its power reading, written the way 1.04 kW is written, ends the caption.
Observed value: 0.245 kW
